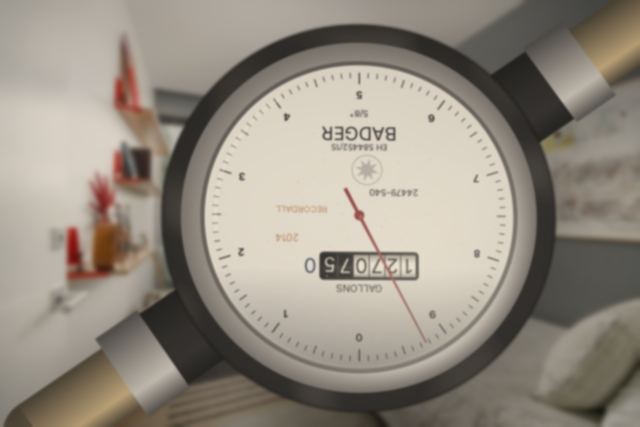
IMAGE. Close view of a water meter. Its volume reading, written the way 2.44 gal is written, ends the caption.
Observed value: 1270749.2 gal
